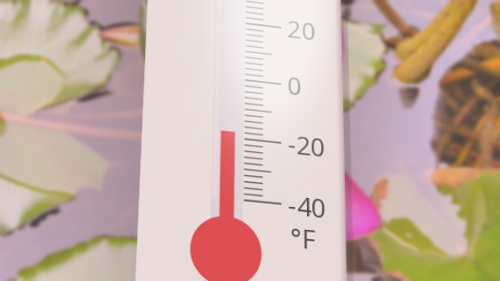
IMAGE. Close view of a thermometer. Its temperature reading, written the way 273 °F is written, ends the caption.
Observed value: -18 °F
